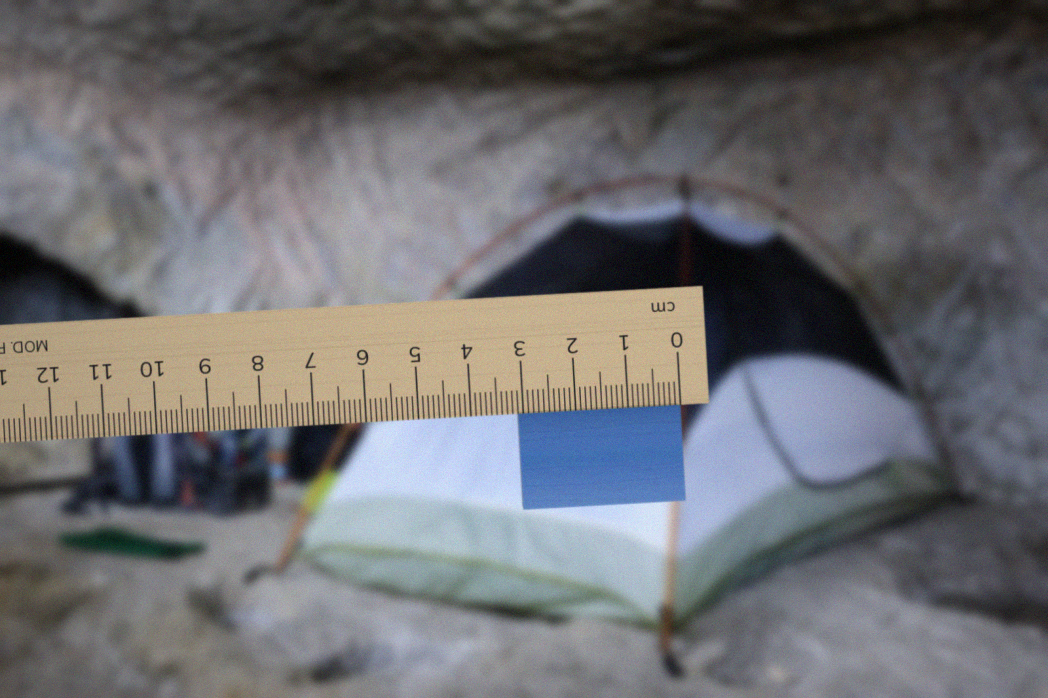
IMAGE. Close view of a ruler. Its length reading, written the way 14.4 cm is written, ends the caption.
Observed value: 3.1 cm
